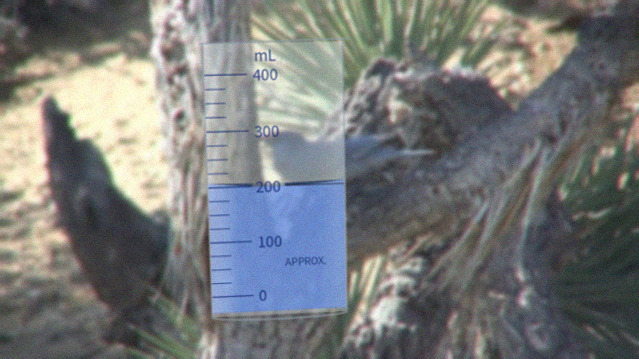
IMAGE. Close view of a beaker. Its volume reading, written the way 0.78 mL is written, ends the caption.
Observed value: 200 mL
